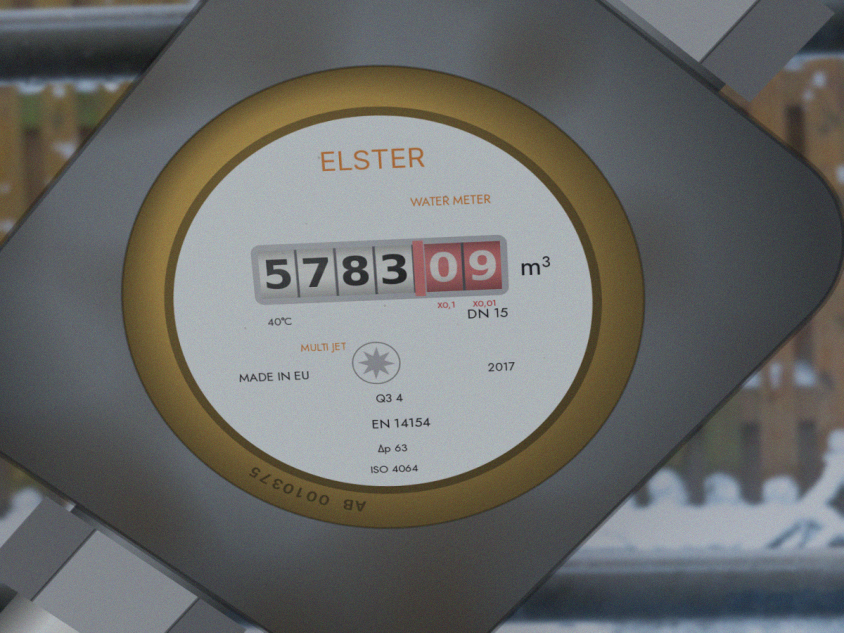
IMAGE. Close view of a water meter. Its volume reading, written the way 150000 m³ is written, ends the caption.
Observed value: 5783.09 m³
